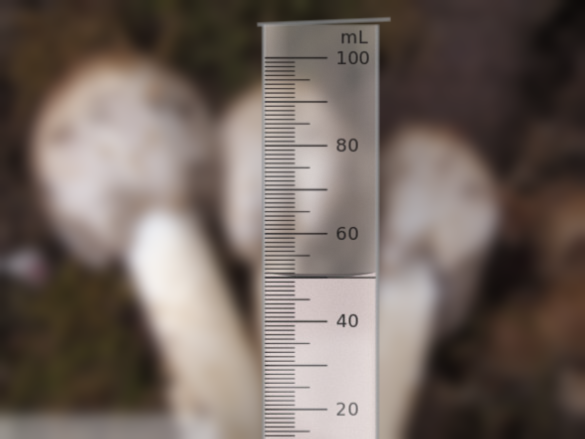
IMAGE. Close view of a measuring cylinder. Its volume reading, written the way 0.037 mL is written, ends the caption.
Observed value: 50 mL
